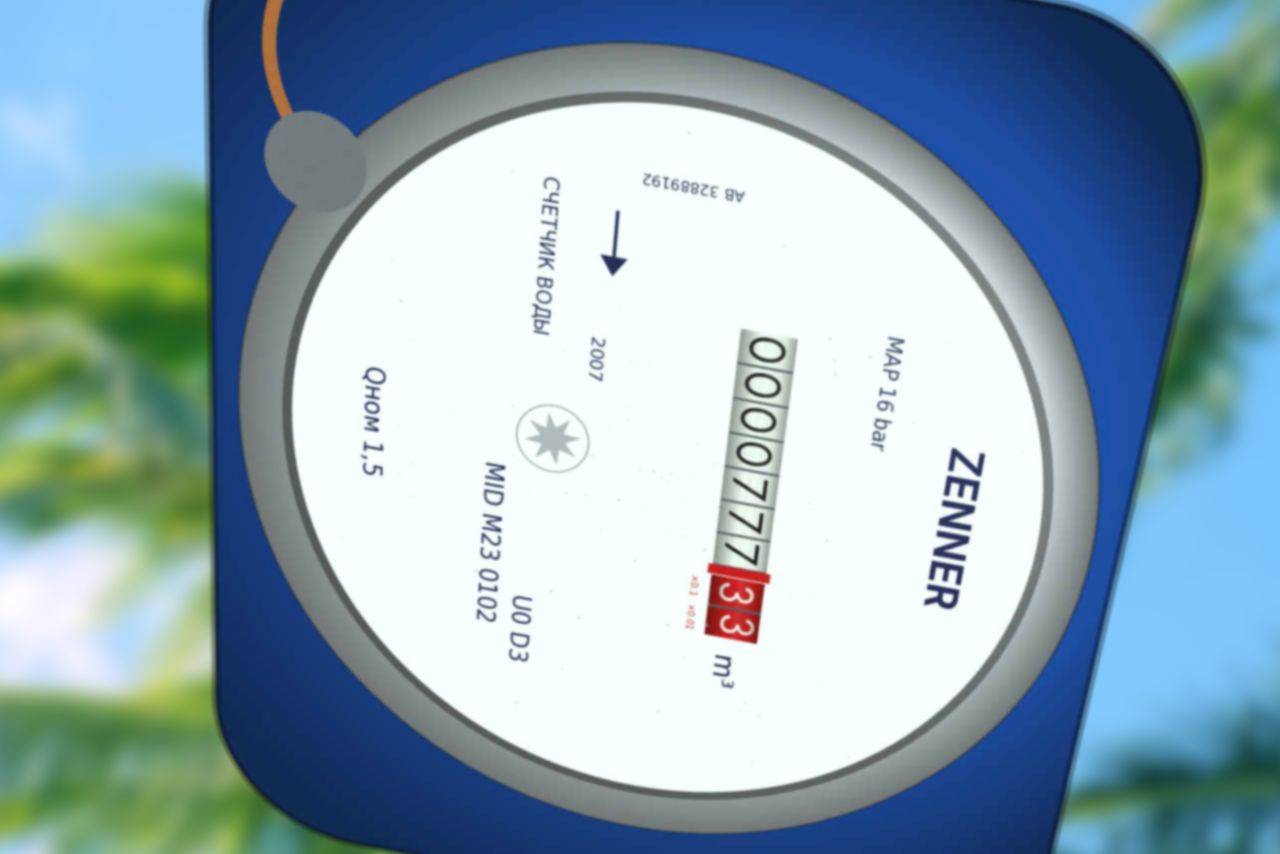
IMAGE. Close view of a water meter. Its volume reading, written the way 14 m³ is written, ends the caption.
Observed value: 777.33 m³
